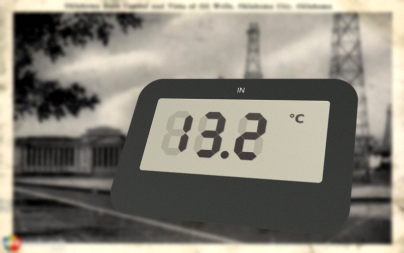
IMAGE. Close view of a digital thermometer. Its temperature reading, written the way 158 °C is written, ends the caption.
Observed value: 13.2 °C
